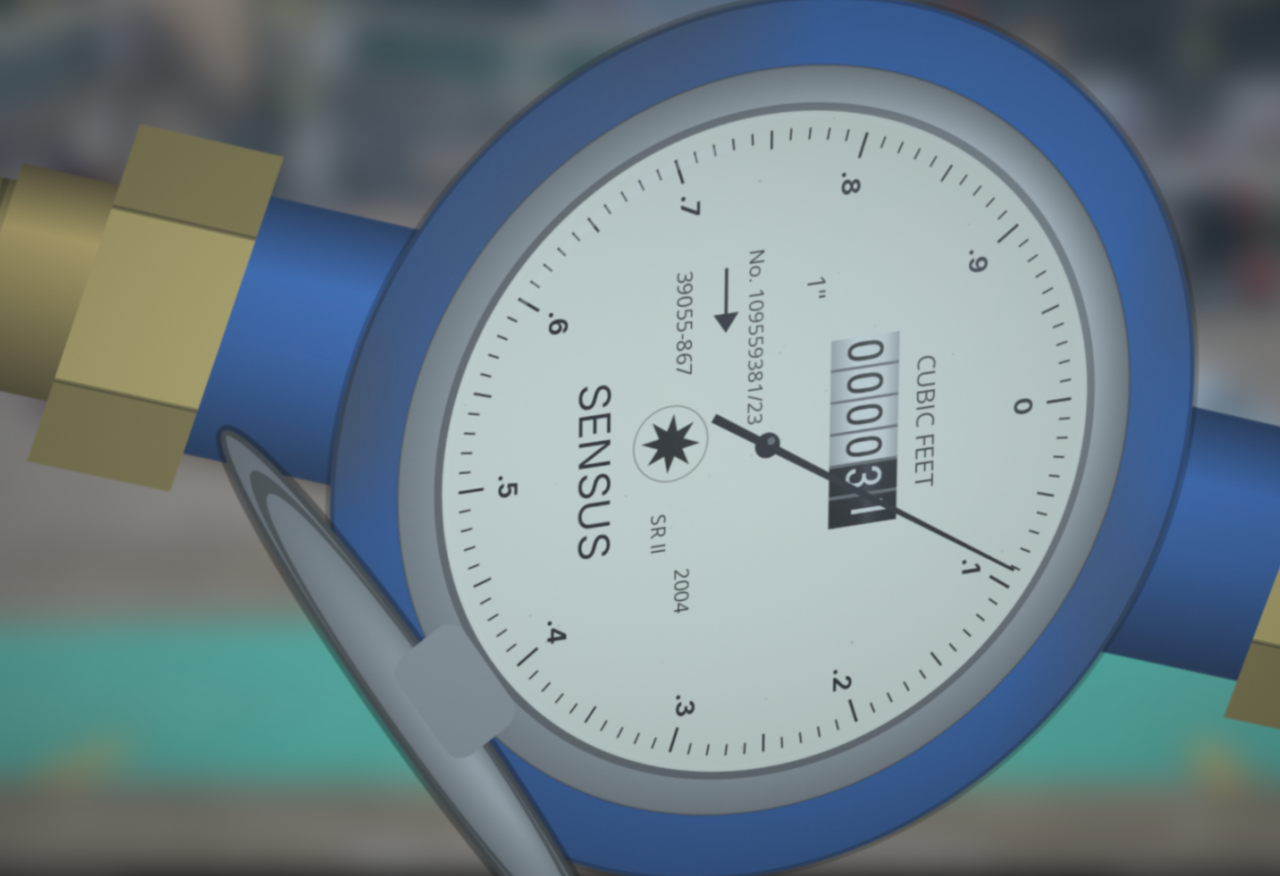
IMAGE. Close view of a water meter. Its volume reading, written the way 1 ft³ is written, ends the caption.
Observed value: 31.09 ft³
